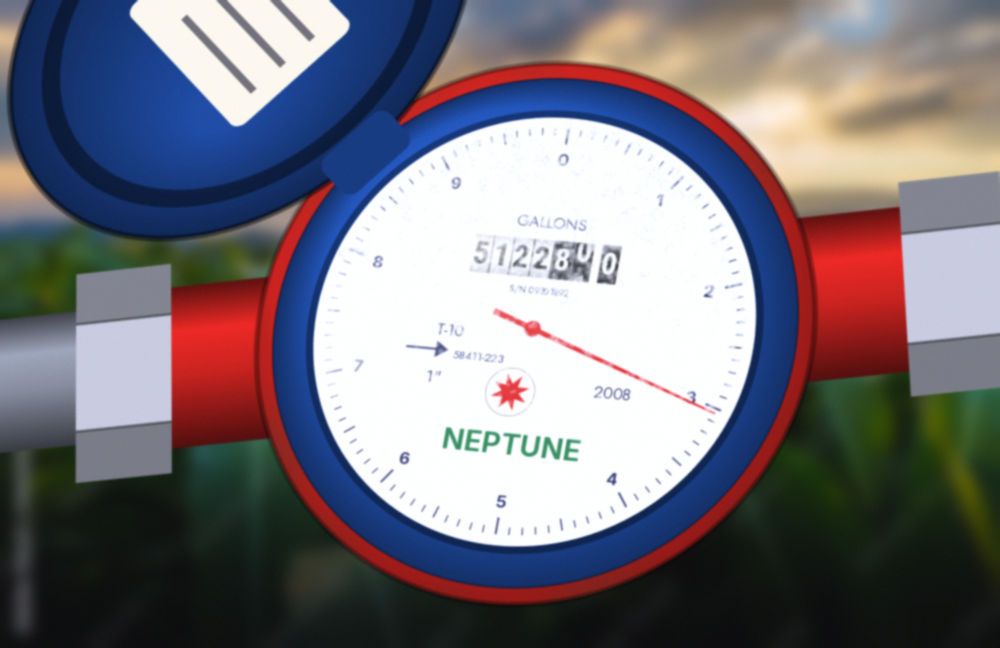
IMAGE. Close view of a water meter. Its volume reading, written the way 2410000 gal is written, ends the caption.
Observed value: 5122803.0 gal
